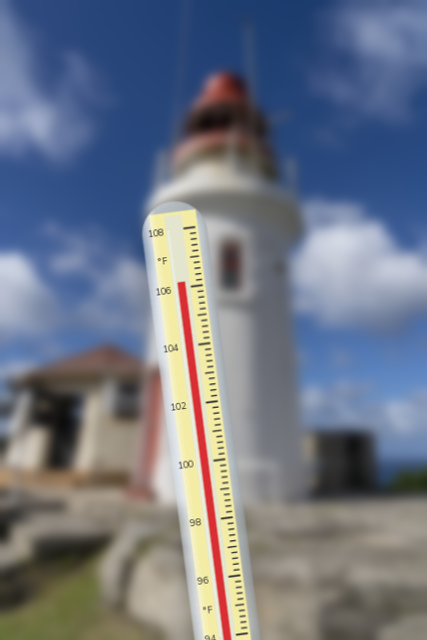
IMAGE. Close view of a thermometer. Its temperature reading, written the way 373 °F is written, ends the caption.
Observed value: 106.2 °F
